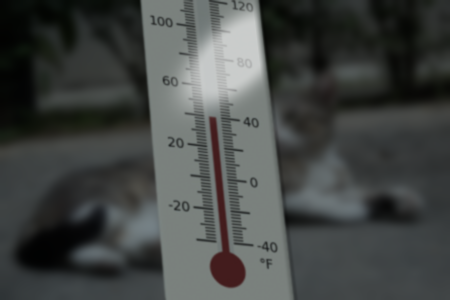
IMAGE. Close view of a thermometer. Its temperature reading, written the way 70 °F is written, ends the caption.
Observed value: 40 °F
